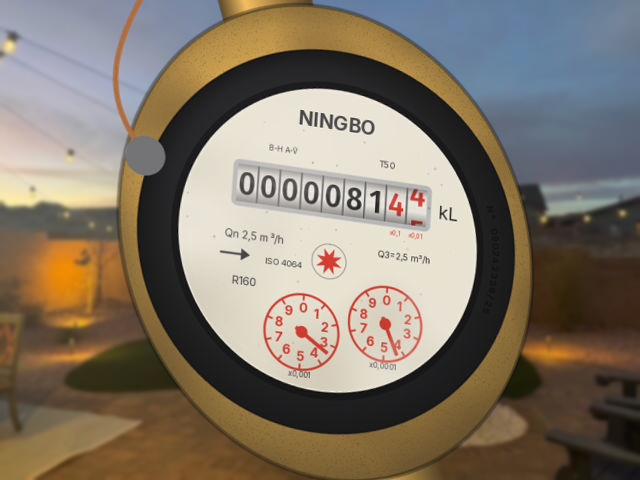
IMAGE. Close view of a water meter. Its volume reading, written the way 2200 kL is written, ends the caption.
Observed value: 81.4434 kL
